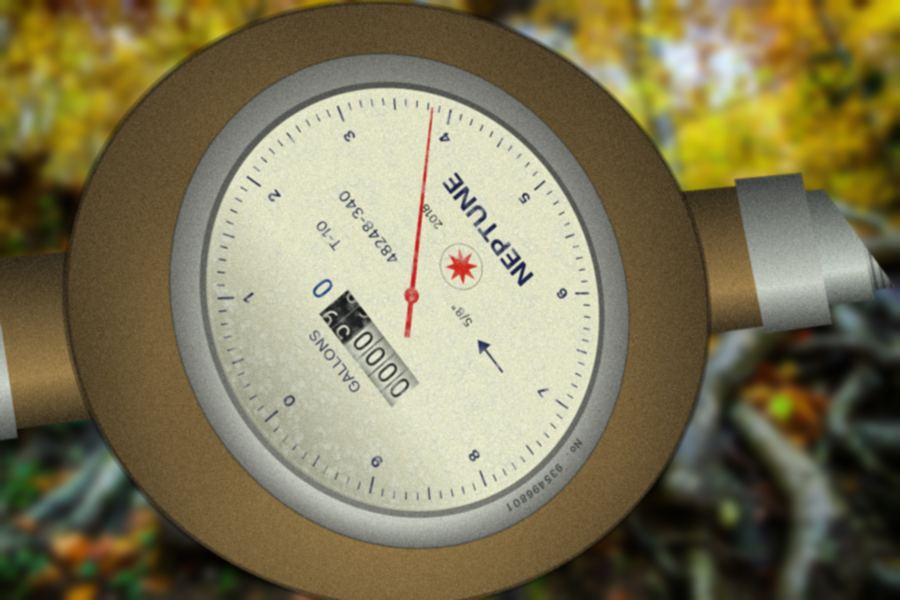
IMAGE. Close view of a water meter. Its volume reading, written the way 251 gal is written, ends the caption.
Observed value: 593.8 gal
